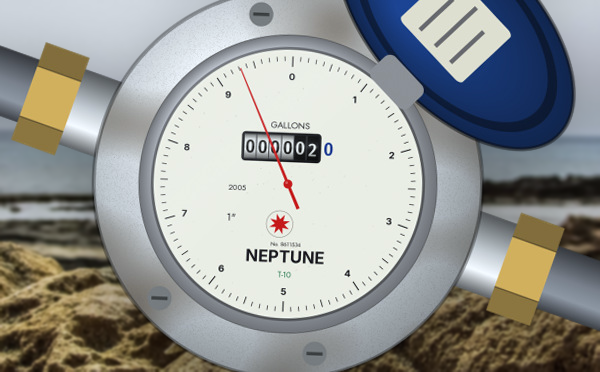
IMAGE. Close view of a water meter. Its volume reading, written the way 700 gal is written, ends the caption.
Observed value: 19.3 gal
